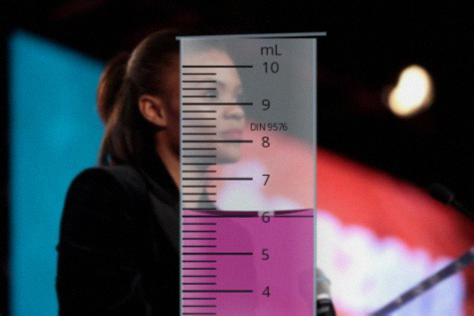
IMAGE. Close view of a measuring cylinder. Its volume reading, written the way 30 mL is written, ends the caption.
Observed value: 6 mL
